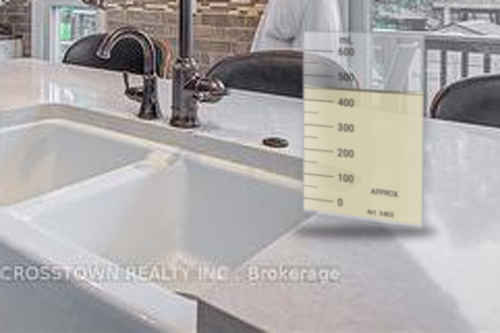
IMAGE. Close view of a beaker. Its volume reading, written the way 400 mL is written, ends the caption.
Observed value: 450 mL
